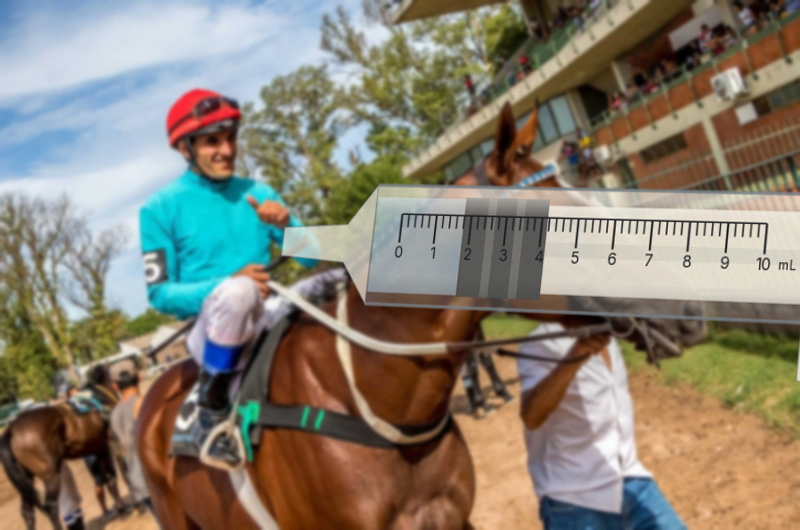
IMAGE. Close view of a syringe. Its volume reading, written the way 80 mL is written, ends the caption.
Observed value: 1.8 mL
